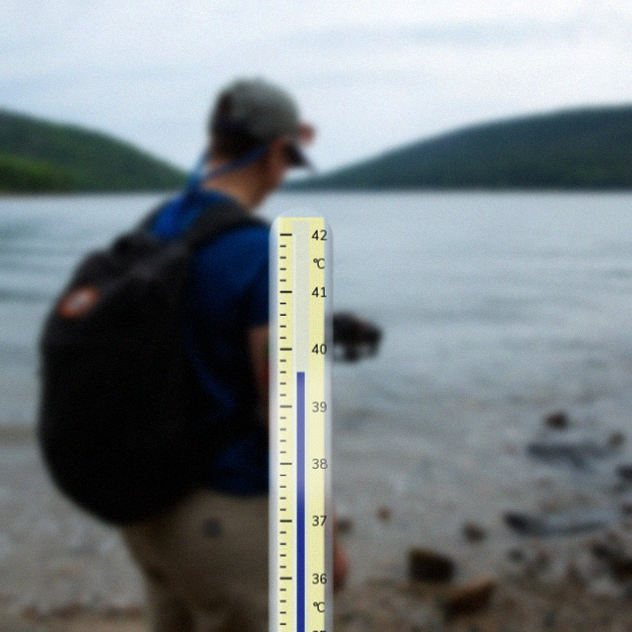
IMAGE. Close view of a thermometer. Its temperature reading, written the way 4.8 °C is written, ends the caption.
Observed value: 39.6 °C
